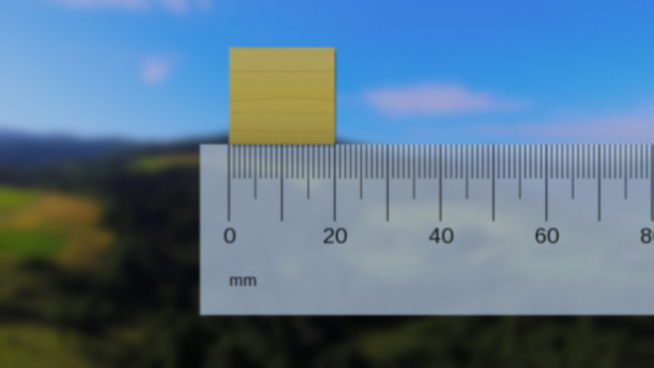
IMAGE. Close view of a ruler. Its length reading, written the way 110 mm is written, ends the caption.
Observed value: 20 mm
